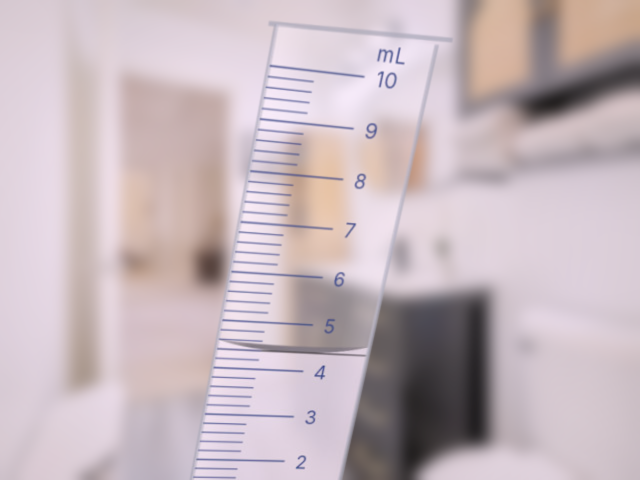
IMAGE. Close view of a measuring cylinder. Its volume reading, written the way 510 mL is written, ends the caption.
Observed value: 4.4 mL
